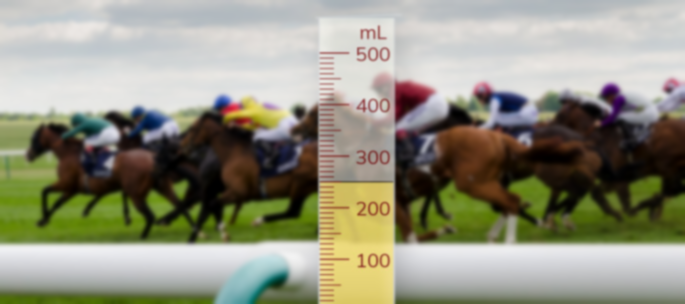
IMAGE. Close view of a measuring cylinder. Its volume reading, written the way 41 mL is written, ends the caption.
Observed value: 250 mL
